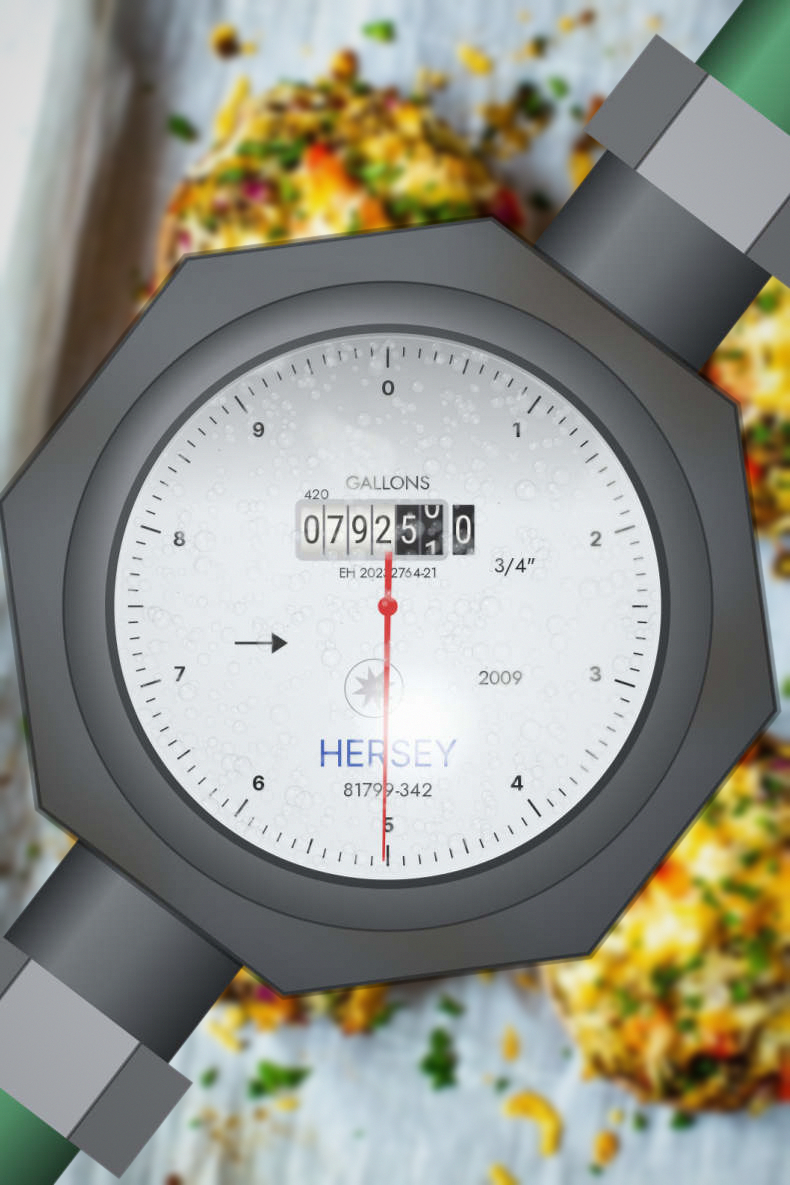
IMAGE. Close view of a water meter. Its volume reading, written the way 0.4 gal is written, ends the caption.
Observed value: 792505.0 gal
